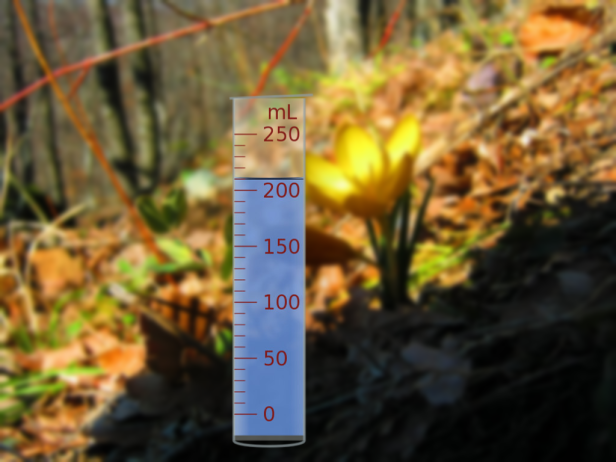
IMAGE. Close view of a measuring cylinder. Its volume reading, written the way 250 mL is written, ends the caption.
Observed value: 210 mL
